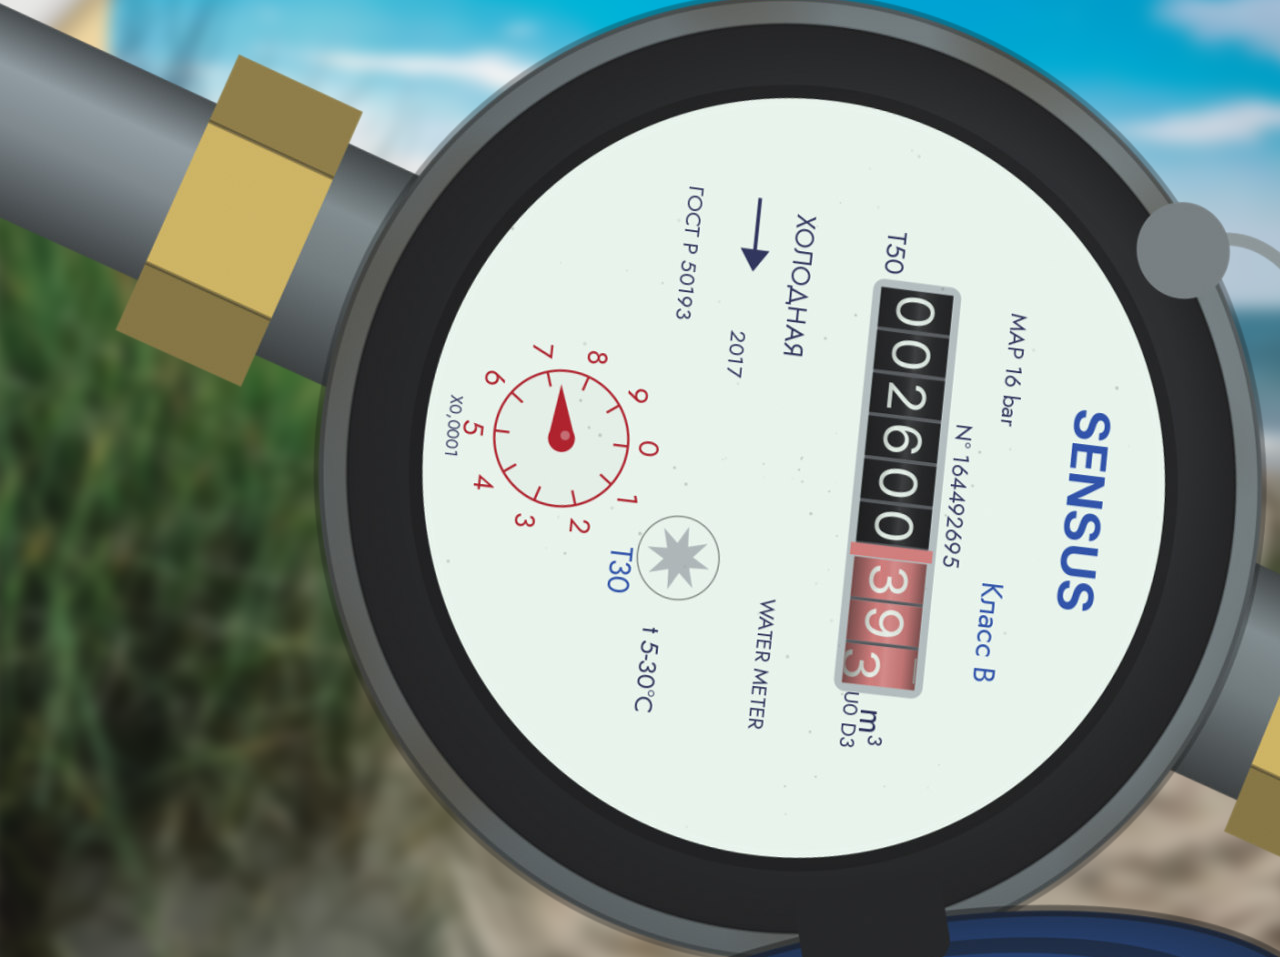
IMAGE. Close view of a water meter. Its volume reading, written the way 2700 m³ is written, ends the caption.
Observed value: 2600.3927 m³
